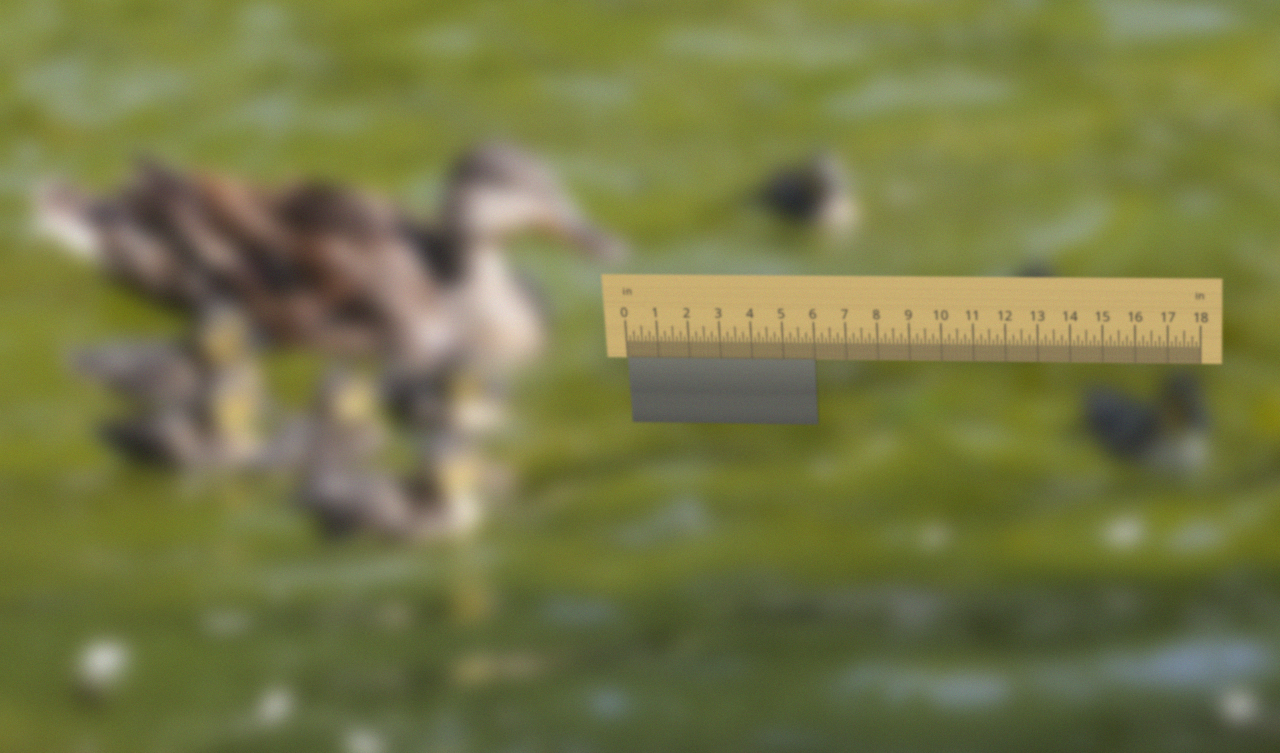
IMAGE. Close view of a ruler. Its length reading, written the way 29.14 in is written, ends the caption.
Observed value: 6 in
